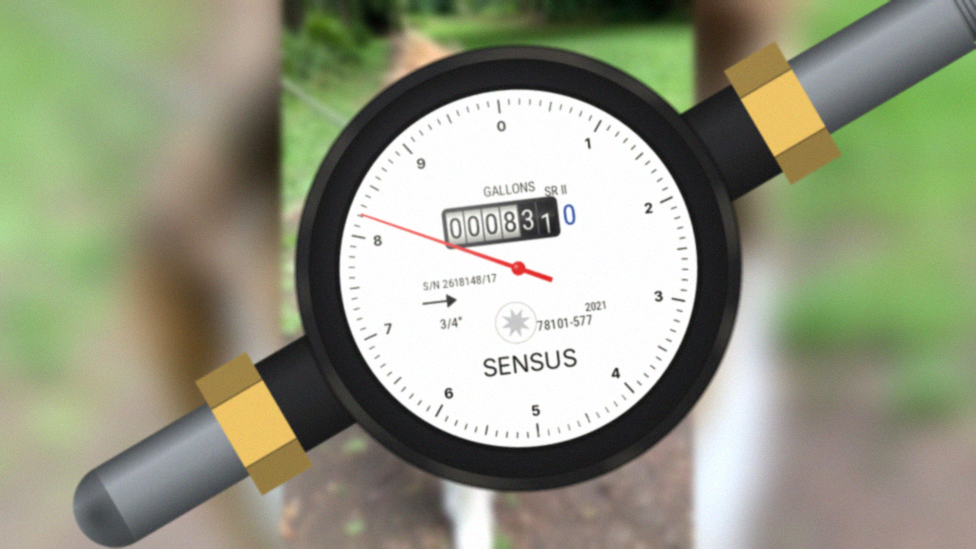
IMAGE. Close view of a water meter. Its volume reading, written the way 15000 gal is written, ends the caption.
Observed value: 8308.2 gal
